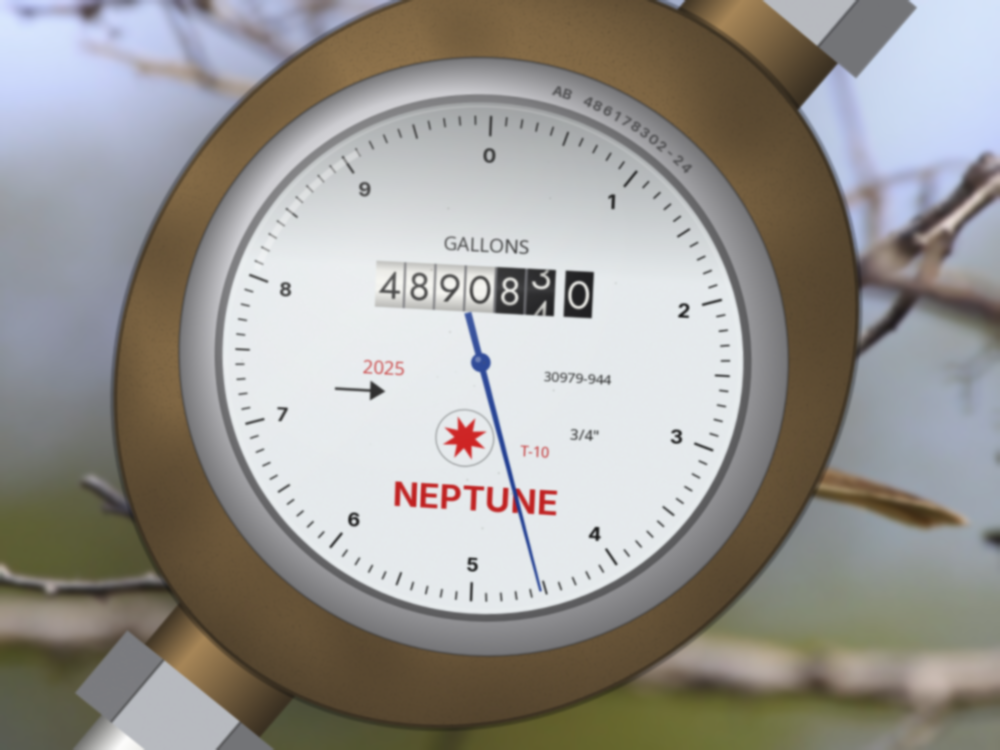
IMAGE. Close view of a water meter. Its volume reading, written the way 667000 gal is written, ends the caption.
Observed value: 4890834.5 gal
